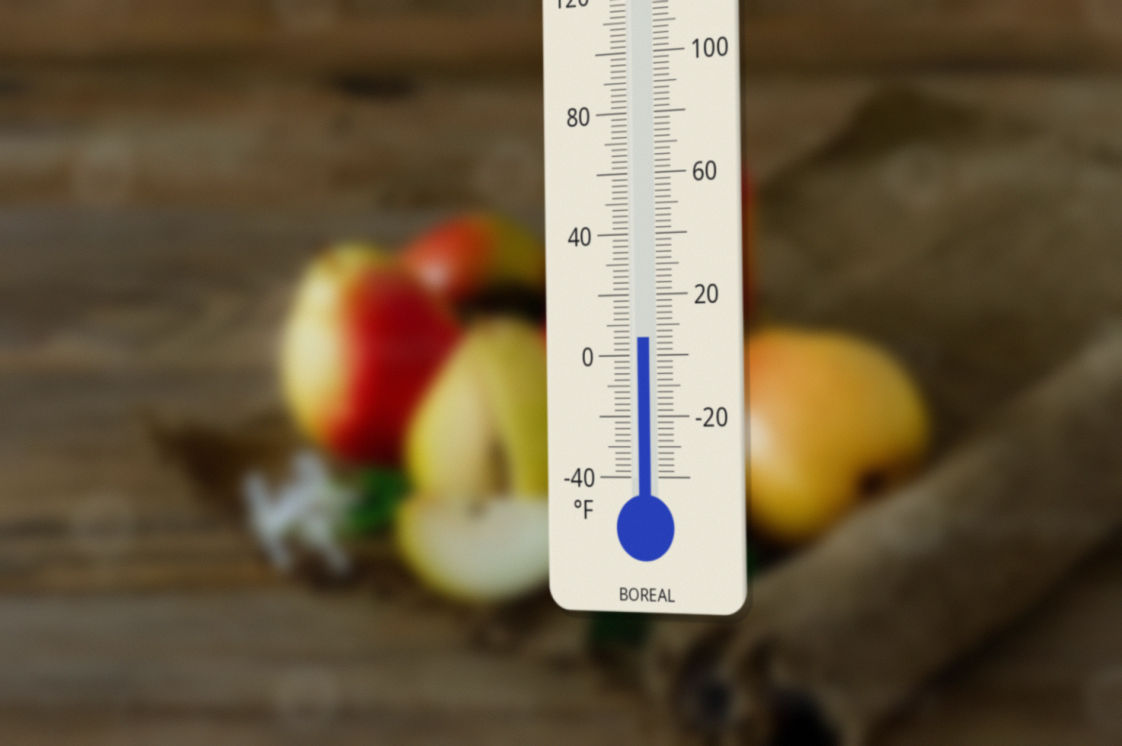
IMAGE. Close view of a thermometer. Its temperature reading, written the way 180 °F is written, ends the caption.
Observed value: 6 °F
